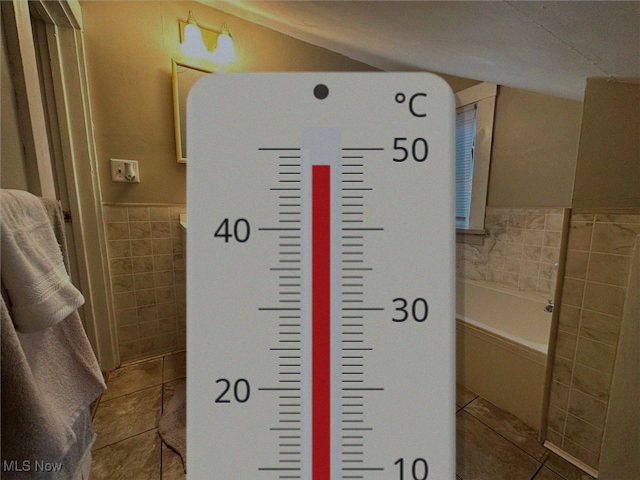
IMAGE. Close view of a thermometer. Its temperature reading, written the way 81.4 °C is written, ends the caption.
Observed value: 48 °C
